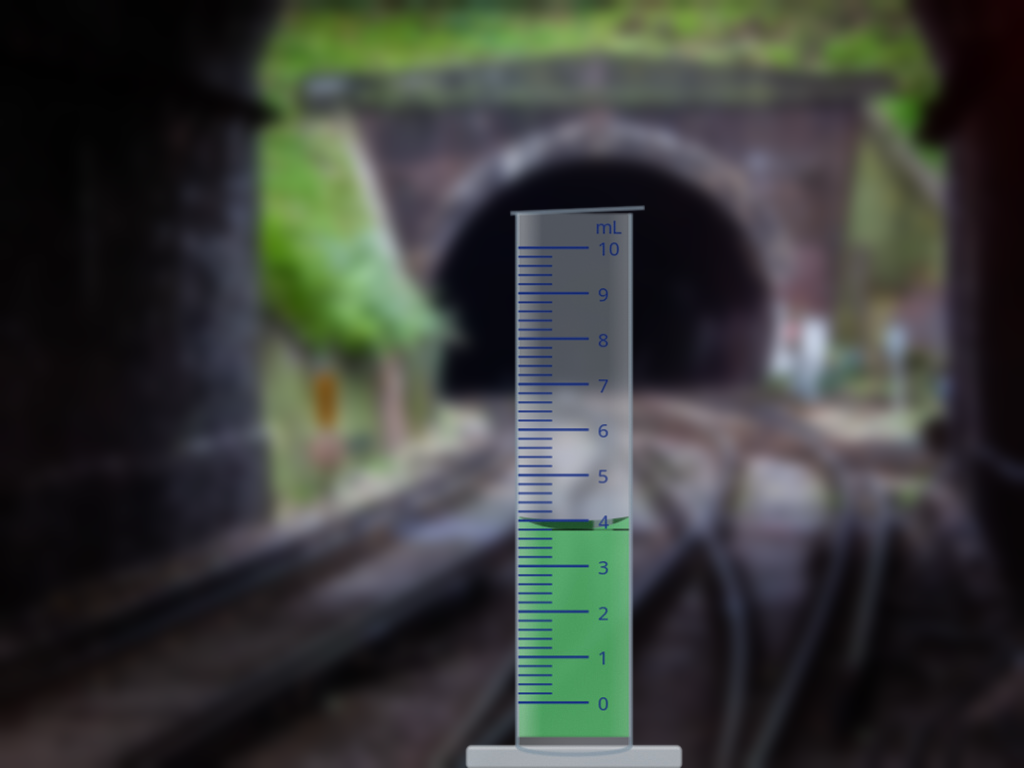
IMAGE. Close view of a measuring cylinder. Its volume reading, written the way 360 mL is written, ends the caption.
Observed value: 3.8 mL
